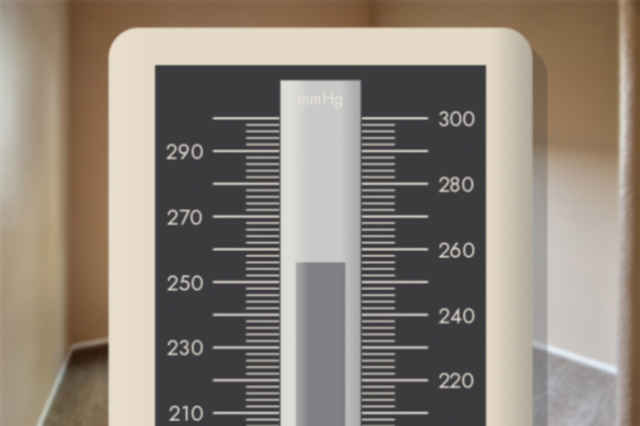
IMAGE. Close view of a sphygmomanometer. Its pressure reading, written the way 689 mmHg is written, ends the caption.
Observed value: 256 mmHg
